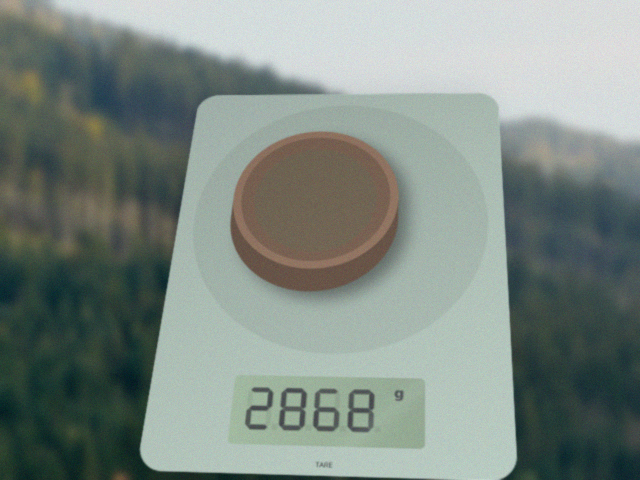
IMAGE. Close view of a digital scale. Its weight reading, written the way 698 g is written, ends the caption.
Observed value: 2868 g
